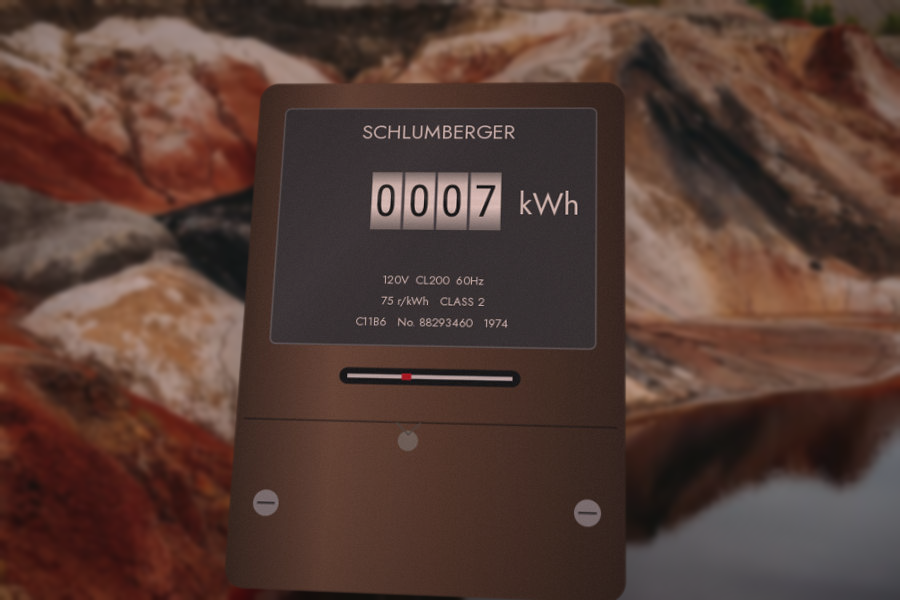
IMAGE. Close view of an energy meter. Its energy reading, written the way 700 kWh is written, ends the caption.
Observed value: 7 kWh
